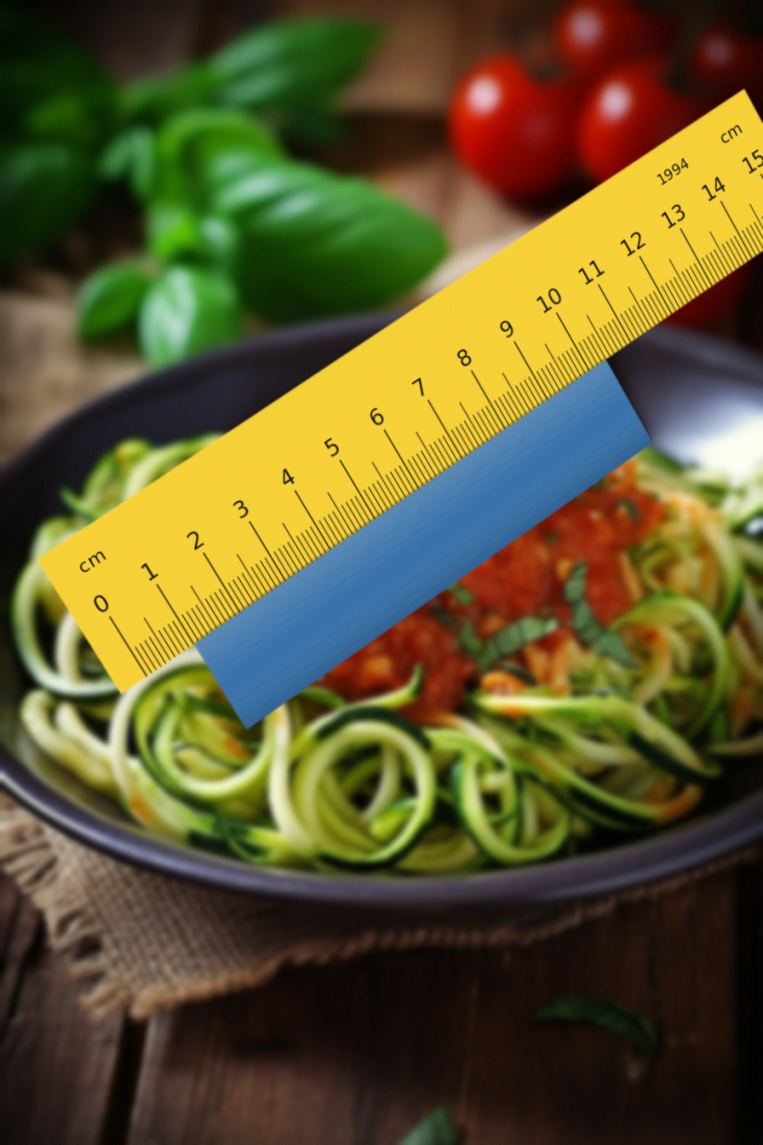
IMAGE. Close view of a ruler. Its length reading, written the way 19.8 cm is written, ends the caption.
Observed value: 9.4 cm
